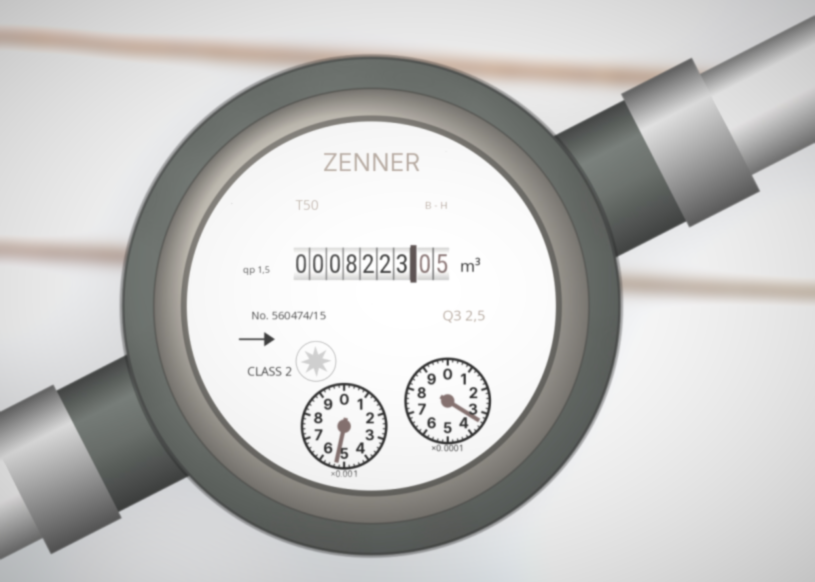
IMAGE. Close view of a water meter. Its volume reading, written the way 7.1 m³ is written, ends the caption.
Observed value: 8223.0553 m³
